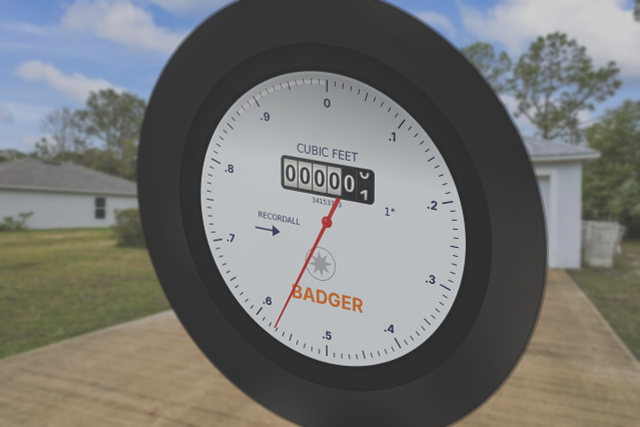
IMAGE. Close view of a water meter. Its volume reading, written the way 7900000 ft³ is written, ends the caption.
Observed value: 0.57 ft³
